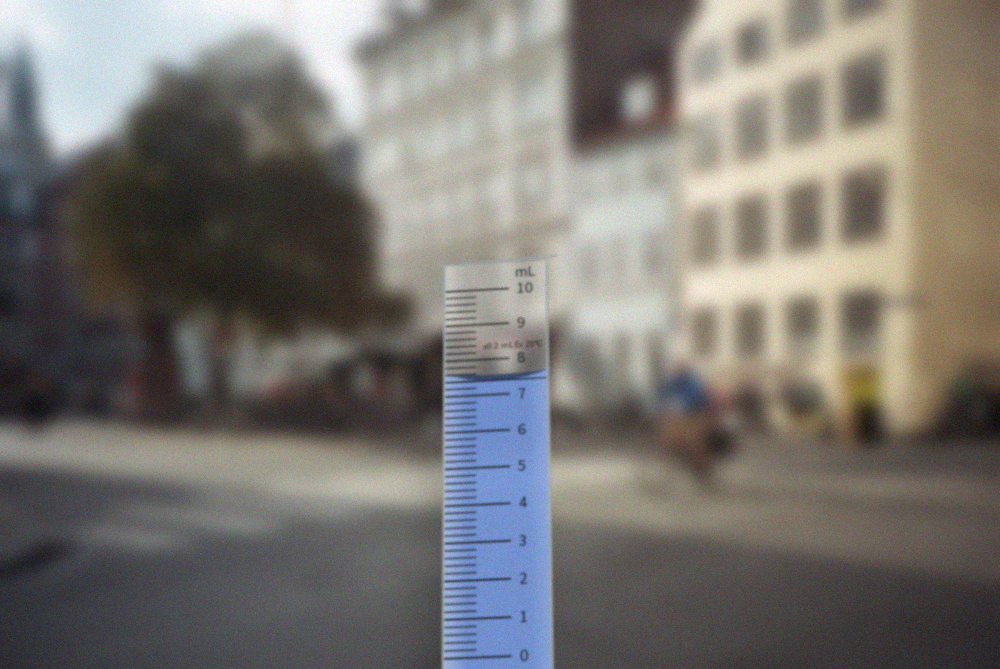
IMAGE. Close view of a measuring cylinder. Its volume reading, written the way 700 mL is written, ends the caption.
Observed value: 7.4 mL
